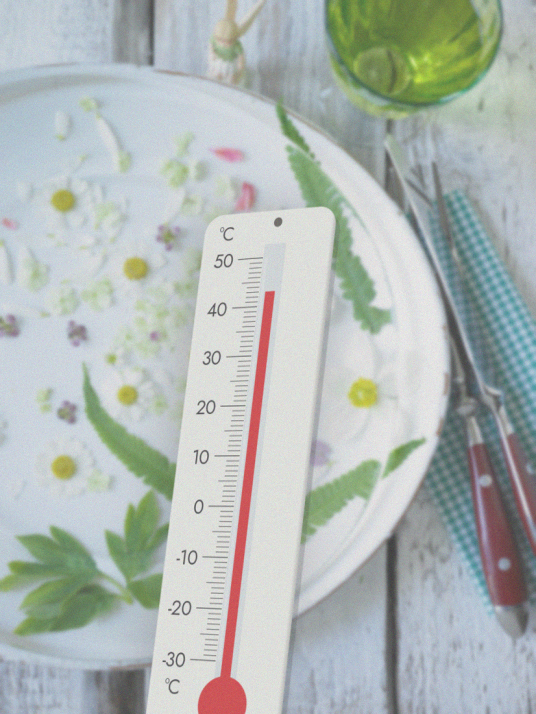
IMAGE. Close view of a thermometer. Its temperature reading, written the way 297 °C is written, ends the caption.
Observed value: 43 °C
